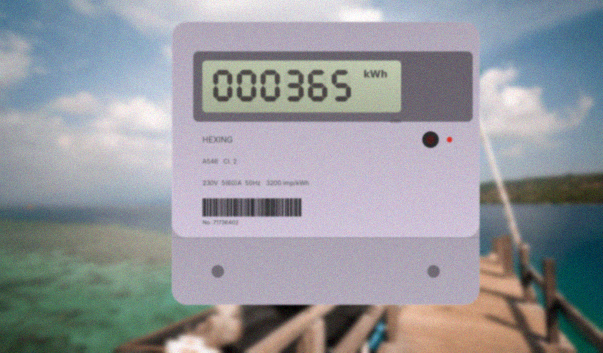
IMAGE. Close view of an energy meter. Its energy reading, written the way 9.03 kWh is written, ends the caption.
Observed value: 365 kWh
